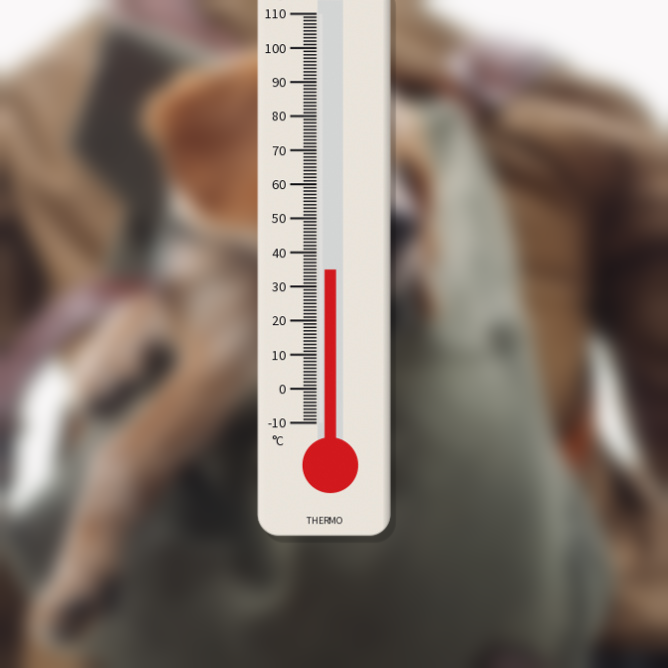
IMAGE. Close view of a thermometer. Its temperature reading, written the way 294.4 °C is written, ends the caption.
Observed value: 35 °C
